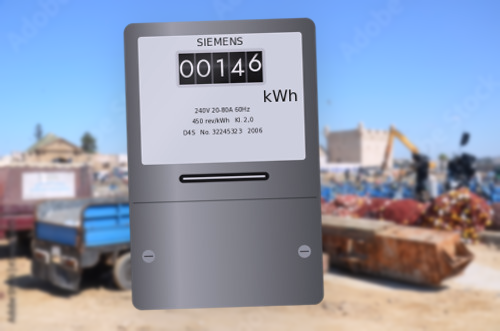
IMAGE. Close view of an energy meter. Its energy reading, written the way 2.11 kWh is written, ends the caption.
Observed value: 146 kWh
